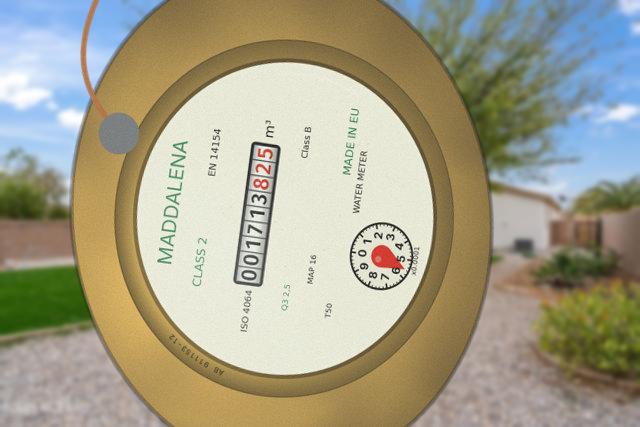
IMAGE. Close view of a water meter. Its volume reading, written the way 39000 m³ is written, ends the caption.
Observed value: 1713.8255 m³
